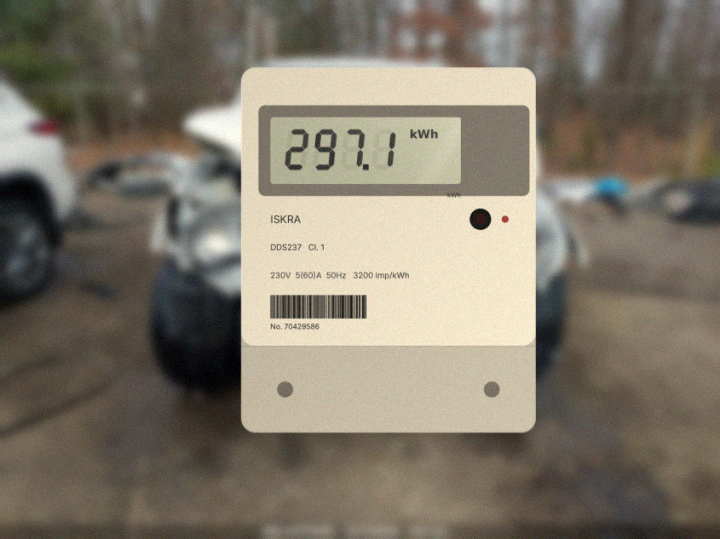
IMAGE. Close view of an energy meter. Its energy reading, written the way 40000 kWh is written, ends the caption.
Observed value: 297.1 kWh
